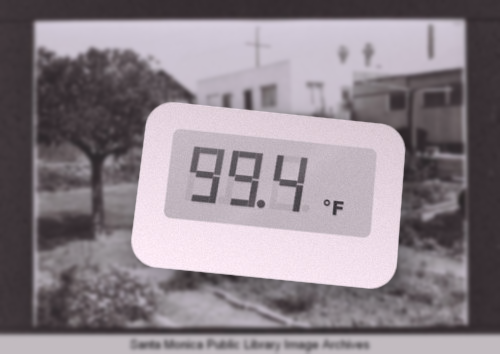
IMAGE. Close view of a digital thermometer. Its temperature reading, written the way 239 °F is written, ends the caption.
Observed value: 99.4 °F
